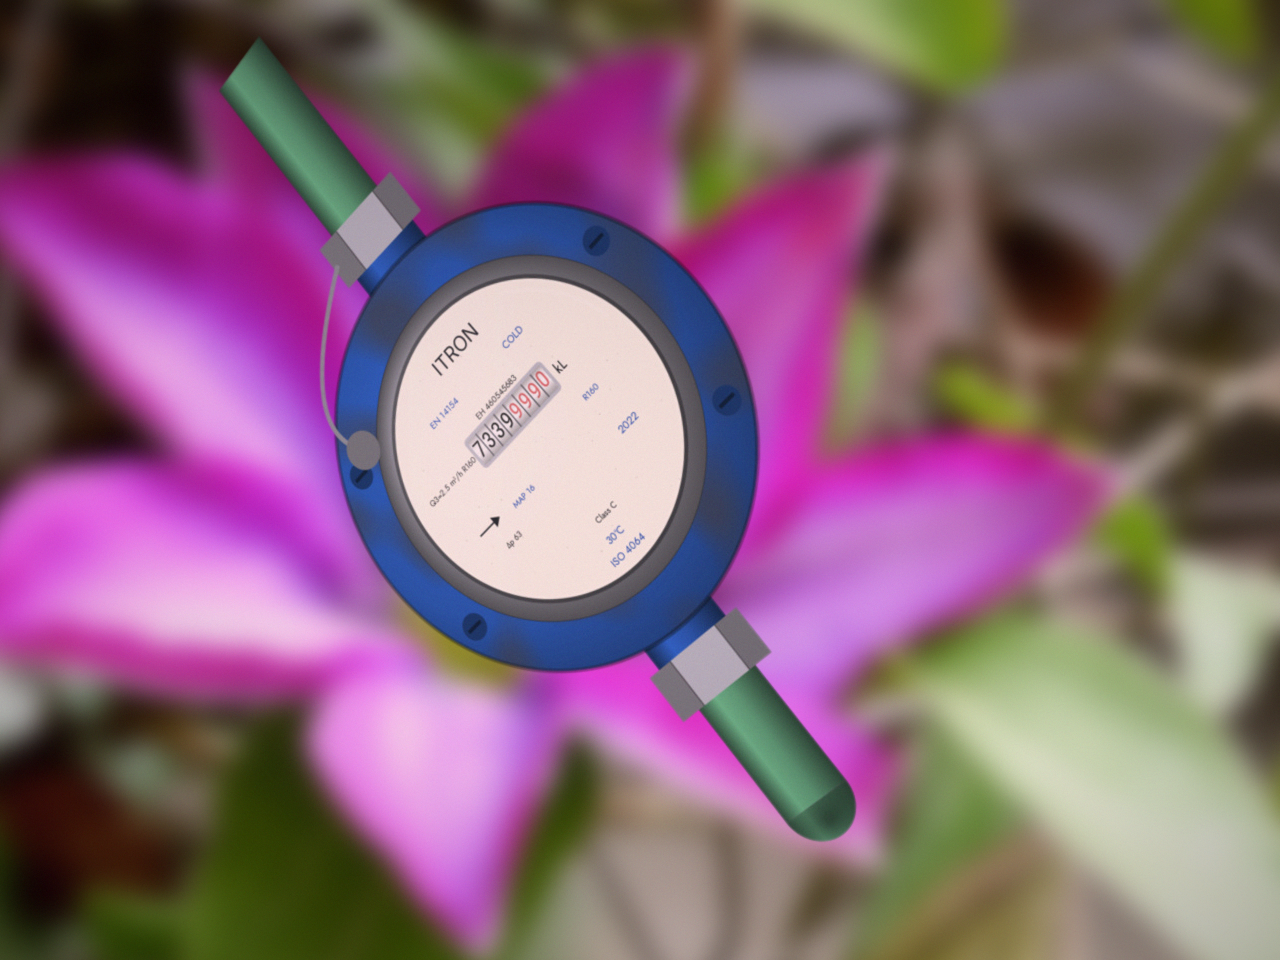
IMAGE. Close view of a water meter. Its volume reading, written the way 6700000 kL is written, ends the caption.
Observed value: 7339.9990 kL
